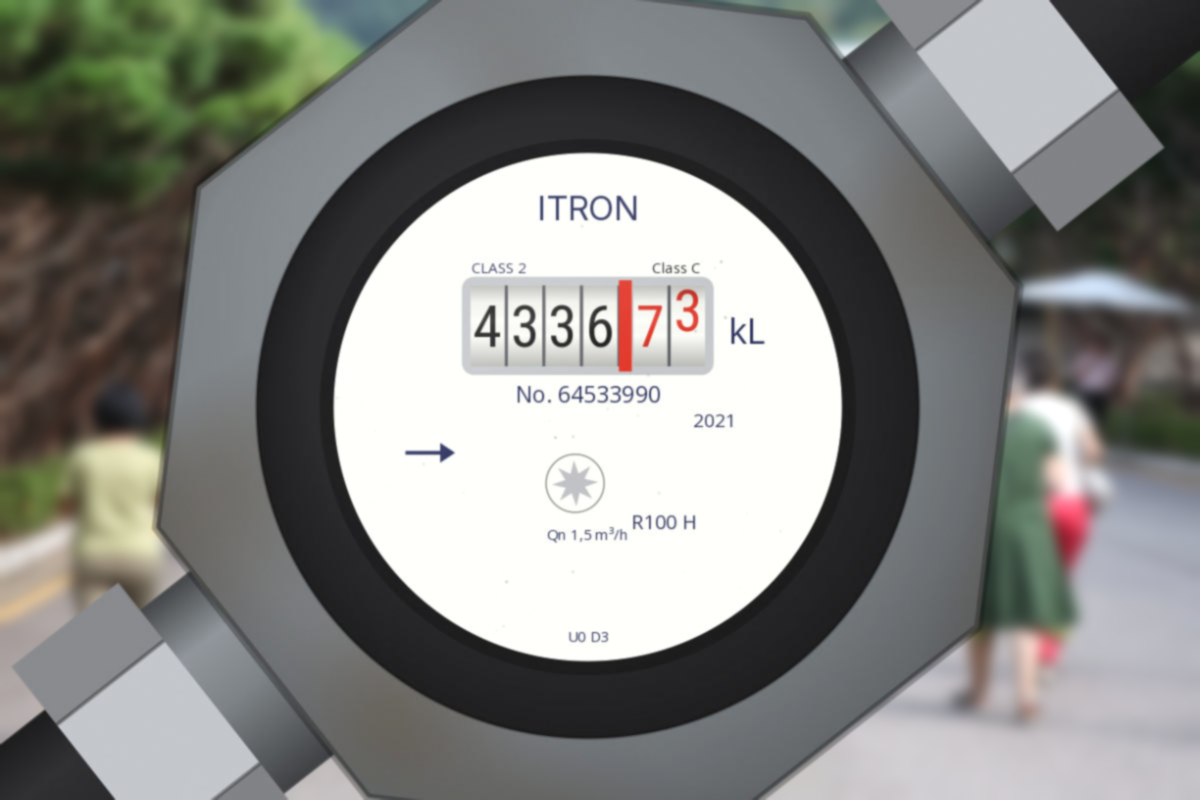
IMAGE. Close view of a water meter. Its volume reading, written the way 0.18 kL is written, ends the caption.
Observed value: 4336.73 kL
